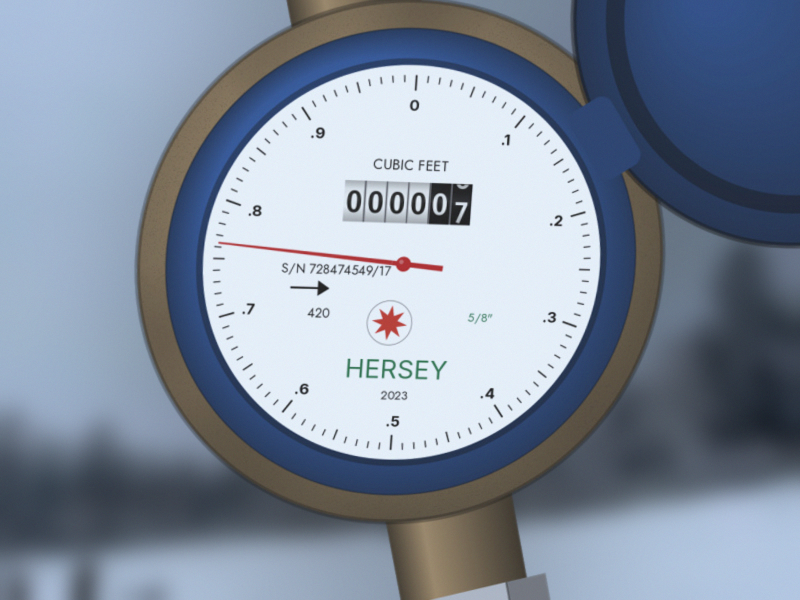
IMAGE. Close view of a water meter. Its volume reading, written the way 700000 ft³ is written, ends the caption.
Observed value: 6.76 ft³
